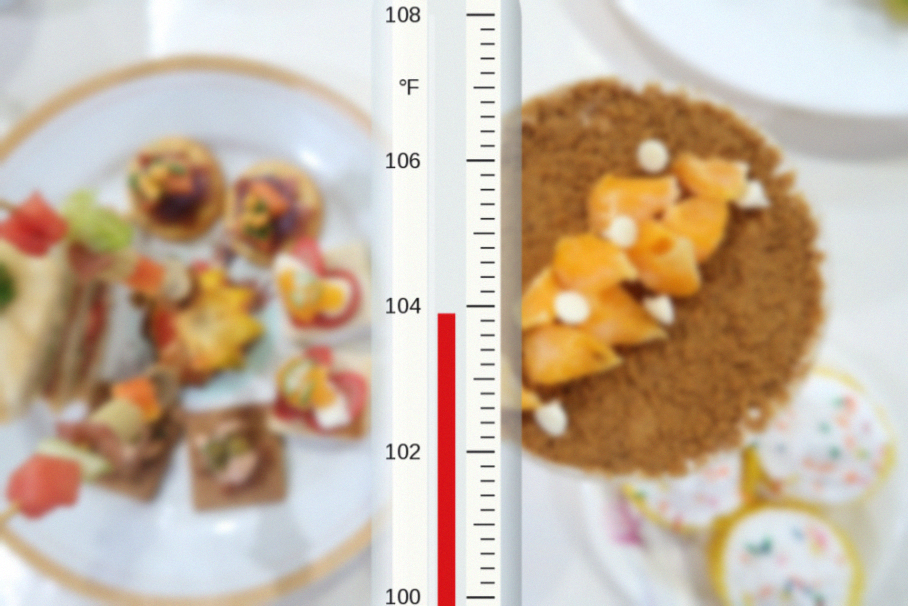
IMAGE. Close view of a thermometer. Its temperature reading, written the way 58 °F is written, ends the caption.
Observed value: 103.9 °F
